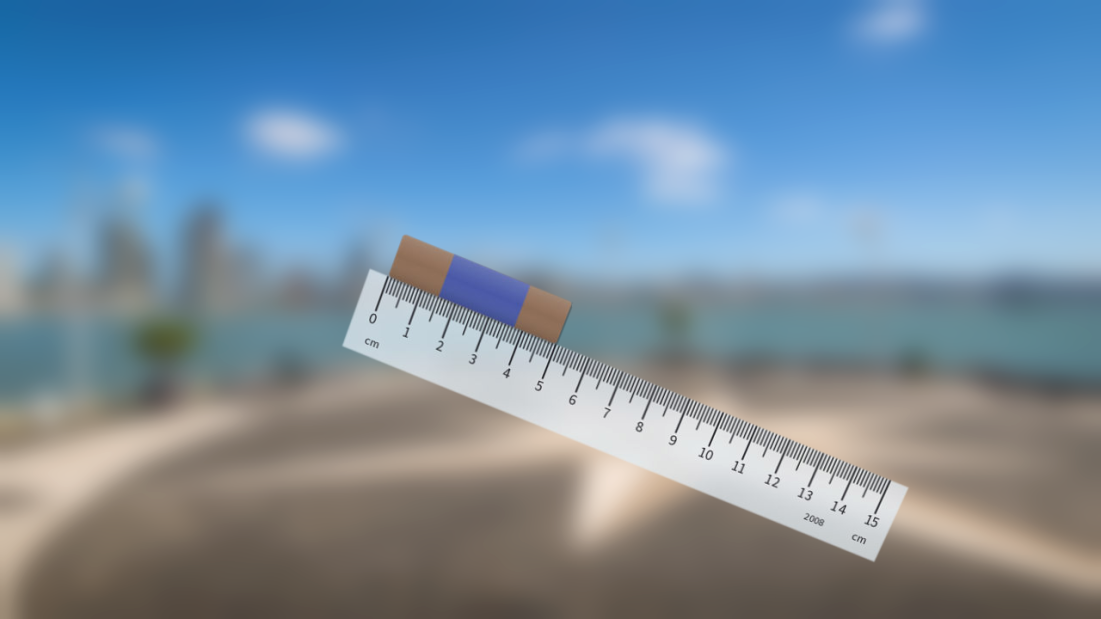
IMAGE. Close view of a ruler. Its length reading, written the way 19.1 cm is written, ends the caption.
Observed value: 5 cm
